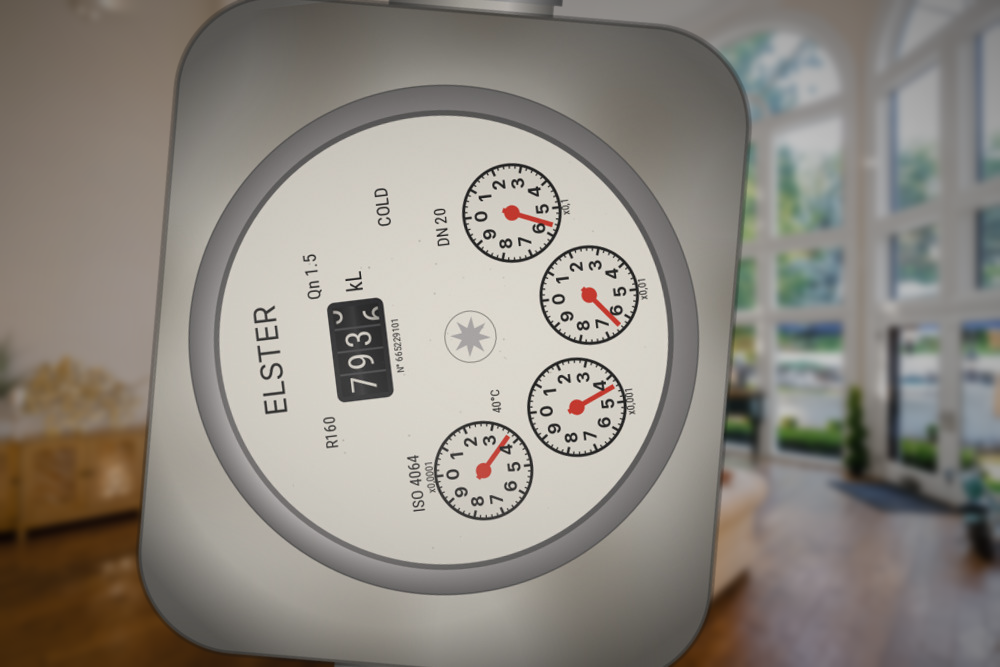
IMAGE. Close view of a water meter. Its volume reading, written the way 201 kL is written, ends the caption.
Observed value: 7935.5643 kL
